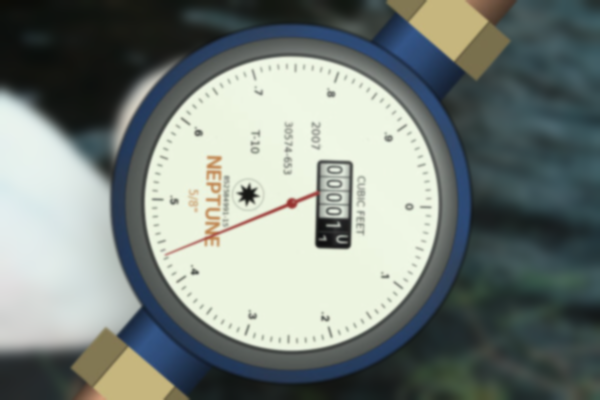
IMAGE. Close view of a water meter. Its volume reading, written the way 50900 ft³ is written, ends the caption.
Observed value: 10.43 ft³
